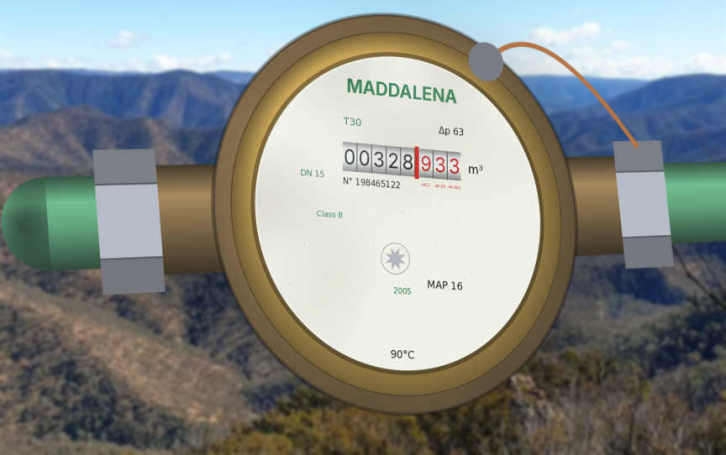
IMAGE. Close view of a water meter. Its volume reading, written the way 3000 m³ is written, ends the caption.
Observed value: 328.933 m³
